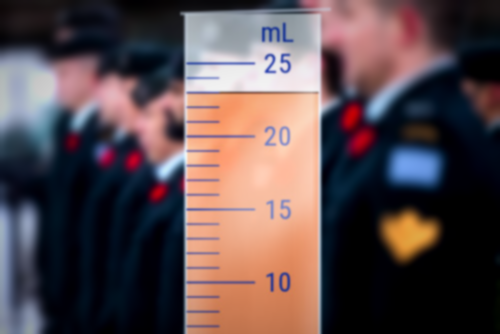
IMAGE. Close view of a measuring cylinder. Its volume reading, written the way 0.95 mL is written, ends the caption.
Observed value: 23 mL
